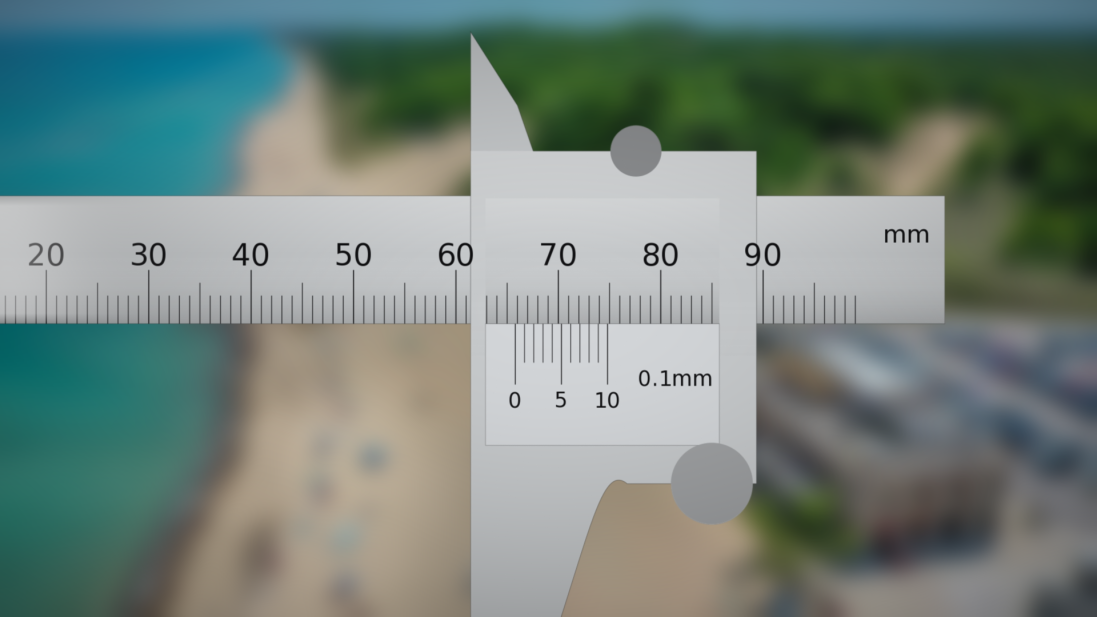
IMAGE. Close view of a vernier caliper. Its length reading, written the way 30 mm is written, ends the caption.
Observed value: 65.8 mm
